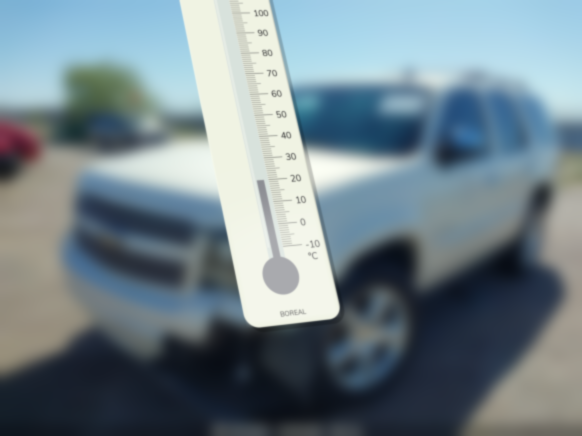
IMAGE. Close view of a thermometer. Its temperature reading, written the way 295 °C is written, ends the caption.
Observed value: 20 °C
